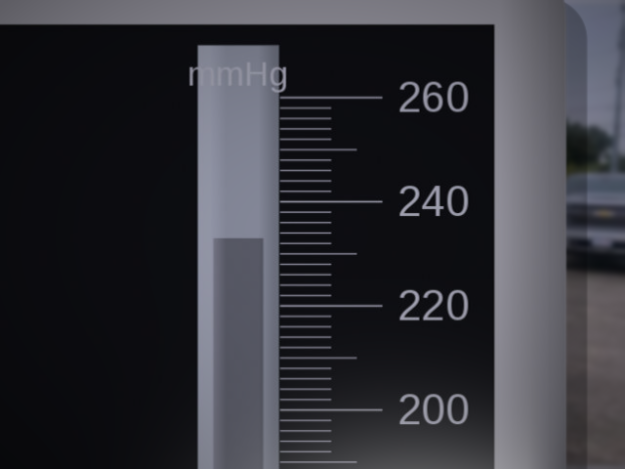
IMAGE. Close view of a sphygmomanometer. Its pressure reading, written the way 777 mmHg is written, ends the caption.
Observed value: 233 mmHg
